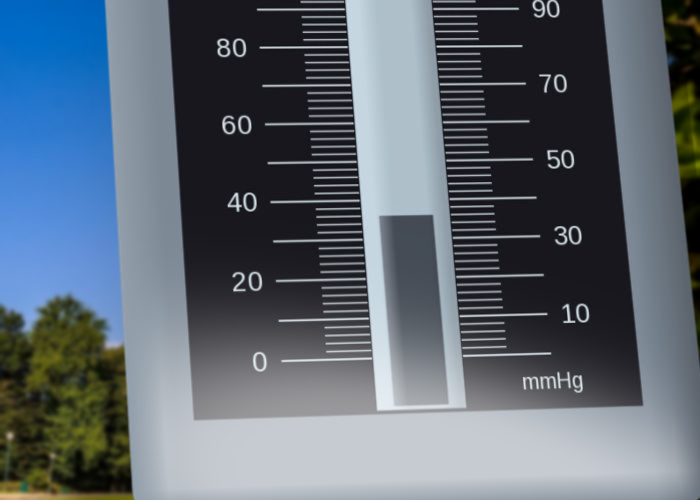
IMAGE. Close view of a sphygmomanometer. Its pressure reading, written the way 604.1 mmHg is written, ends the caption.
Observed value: 36 mmHg
